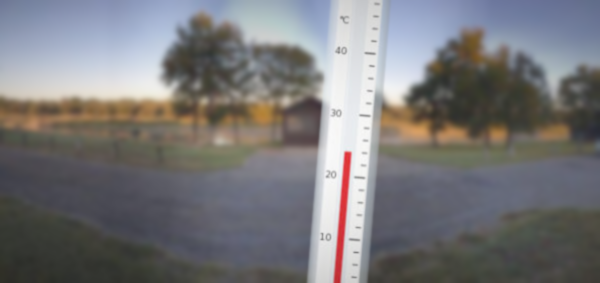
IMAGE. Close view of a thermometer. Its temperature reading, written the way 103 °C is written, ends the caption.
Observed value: 24 °C
